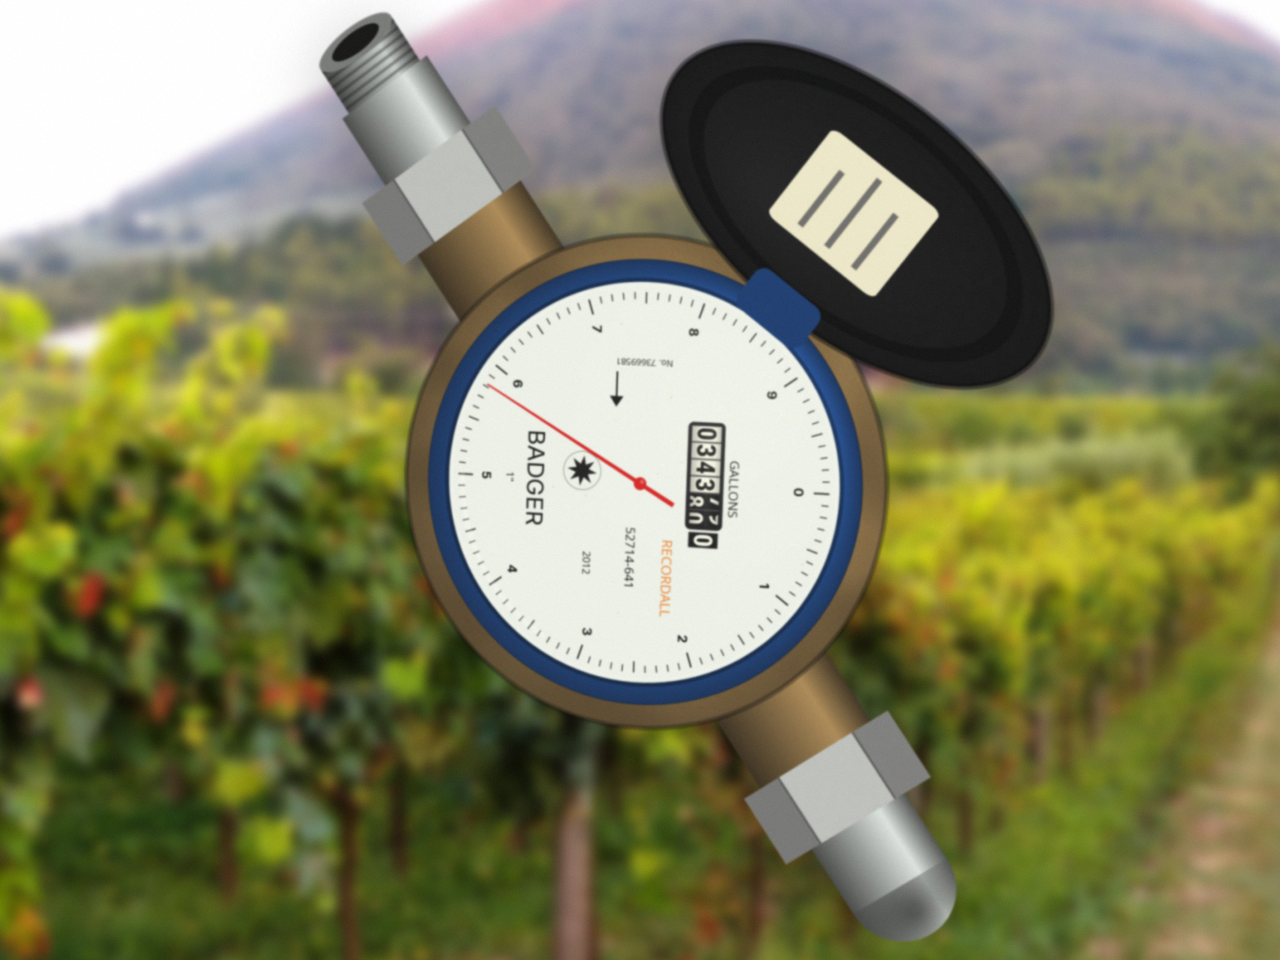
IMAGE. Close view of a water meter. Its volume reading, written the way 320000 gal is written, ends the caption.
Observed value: 343795.8 gal
